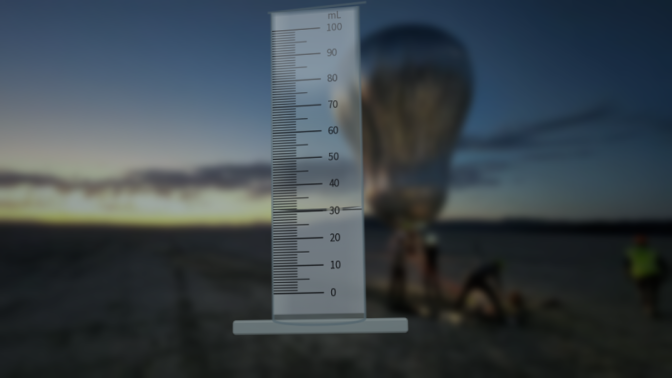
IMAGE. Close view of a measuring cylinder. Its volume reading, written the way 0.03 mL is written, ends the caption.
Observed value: 30 mL
